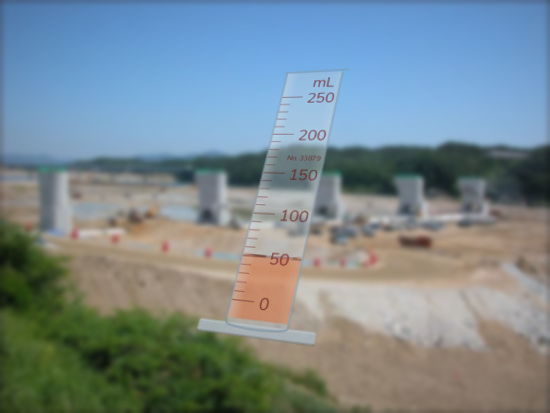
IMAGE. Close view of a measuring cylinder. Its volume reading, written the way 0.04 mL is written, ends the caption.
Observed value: 50 mL
